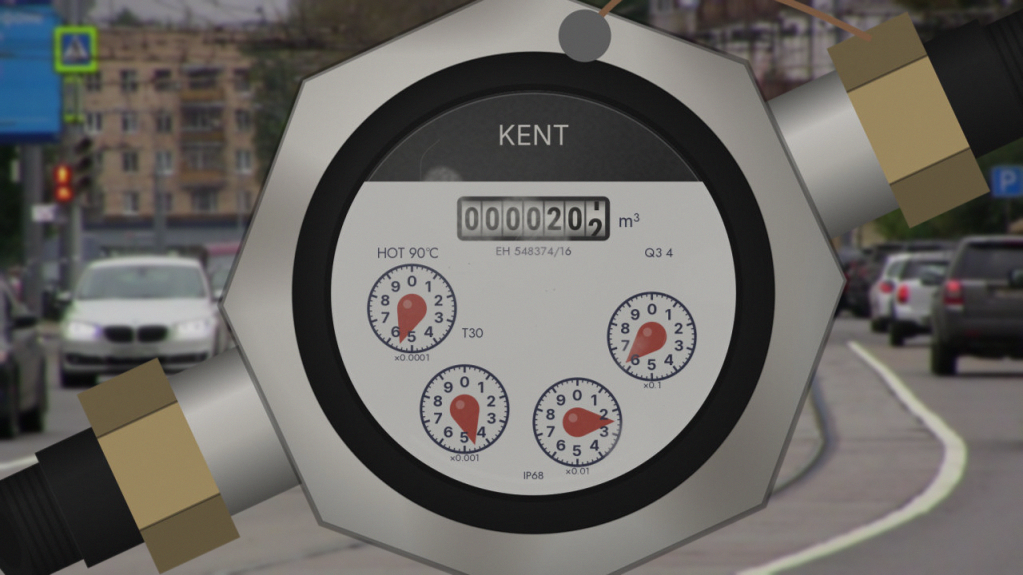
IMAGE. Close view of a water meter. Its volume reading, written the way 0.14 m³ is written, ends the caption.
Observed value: 201.6245 m³
